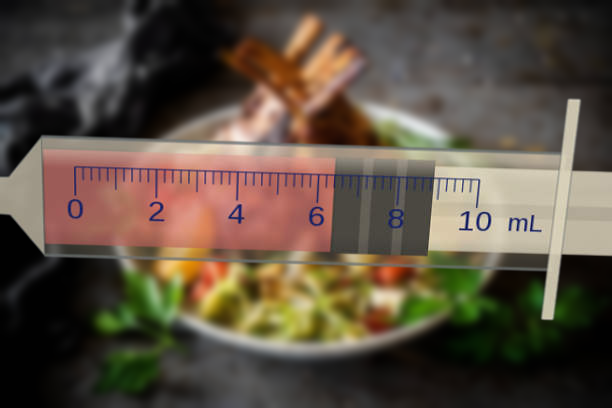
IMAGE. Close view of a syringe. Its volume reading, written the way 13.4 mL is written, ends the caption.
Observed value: 6.4 mL
